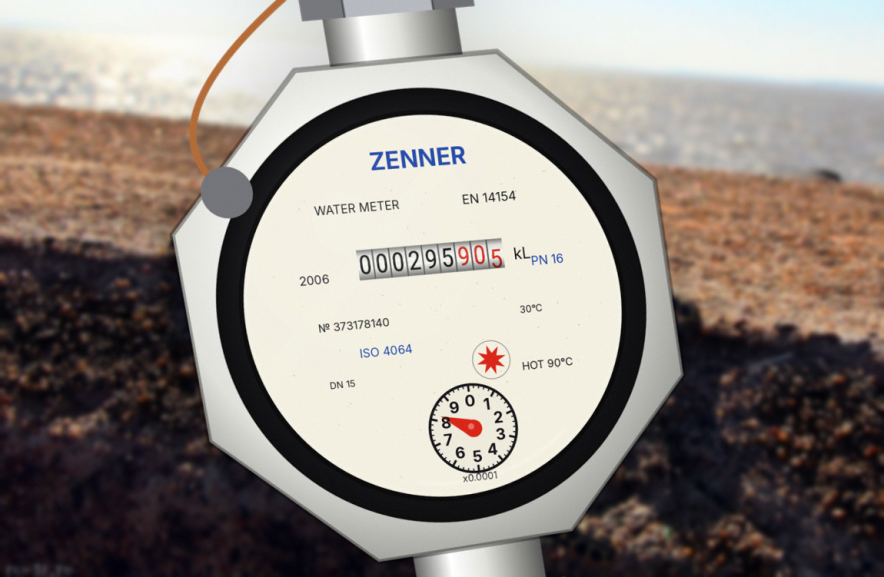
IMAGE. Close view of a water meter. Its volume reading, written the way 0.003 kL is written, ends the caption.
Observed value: 295.9048 kL
